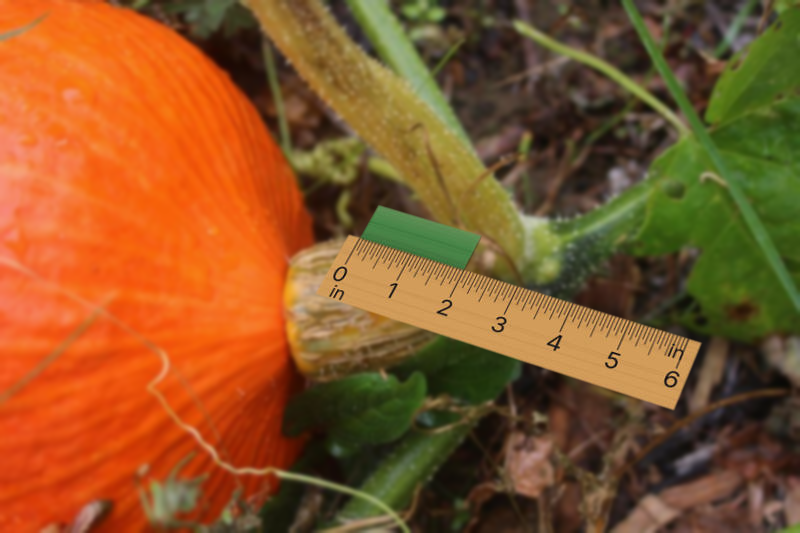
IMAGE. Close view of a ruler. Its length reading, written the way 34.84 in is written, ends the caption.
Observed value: 2 in
